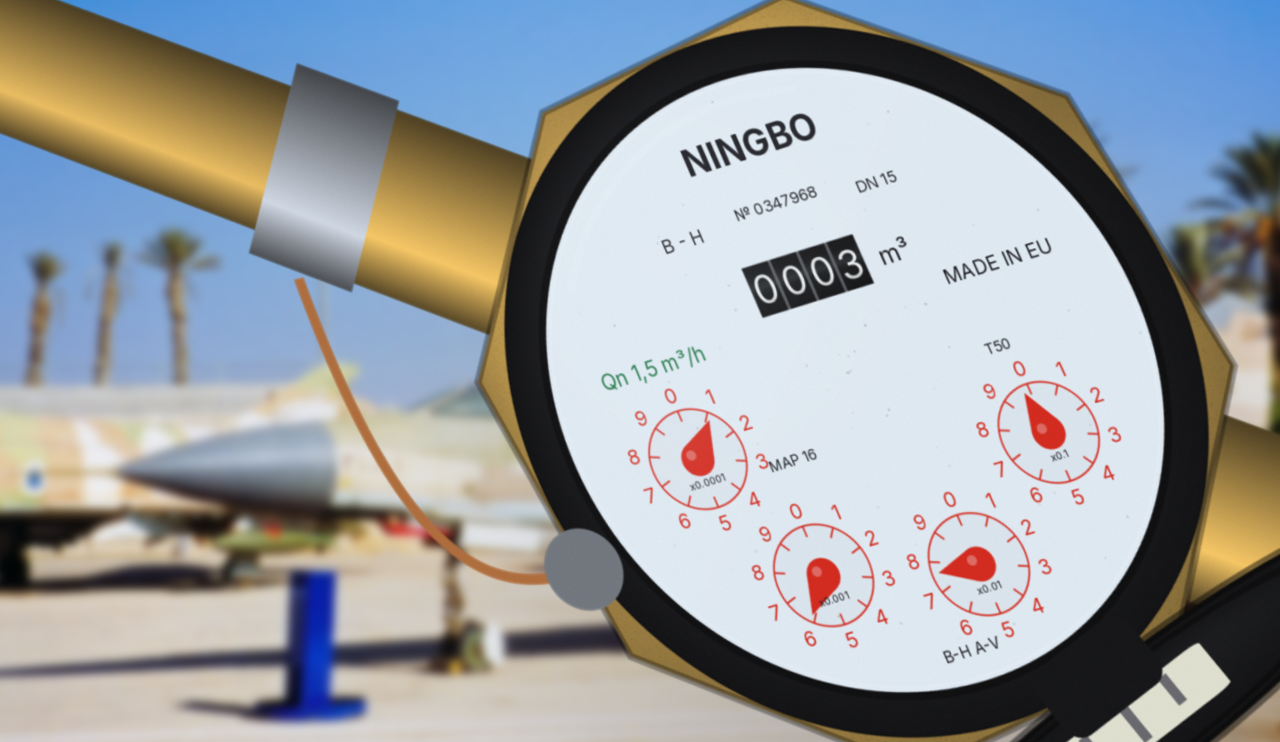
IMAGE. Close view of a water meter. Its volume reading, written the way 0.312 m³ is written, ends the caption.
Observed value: 2.9761 m³
